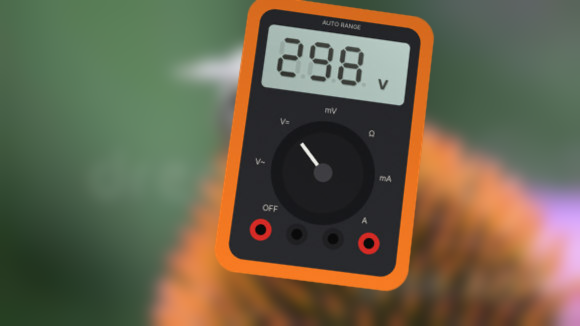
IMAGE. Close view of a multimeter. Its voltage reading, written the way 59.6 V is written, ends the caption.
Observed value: 298 V
